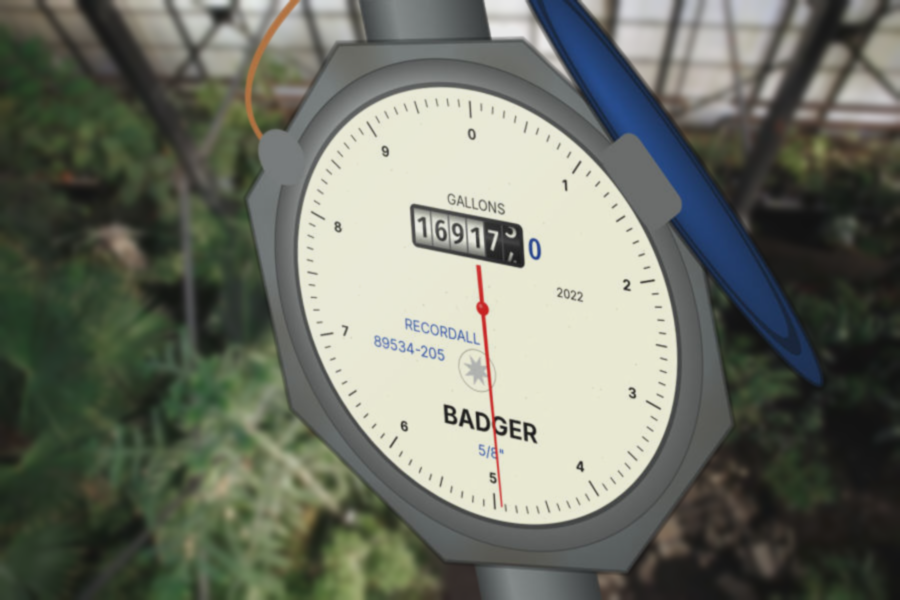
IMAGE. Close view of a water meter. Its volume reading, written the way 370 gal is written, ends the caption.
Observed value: 1691734.9 gal
